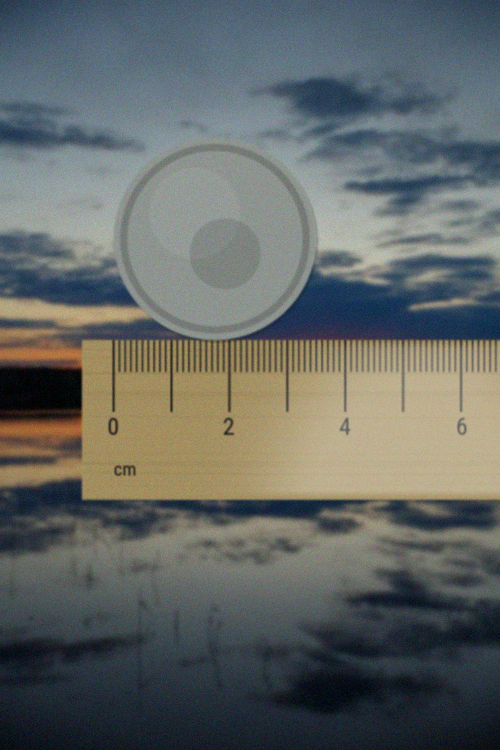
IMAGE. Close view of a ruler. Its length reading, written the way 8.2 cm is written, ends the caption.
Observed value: 3.5 cm
